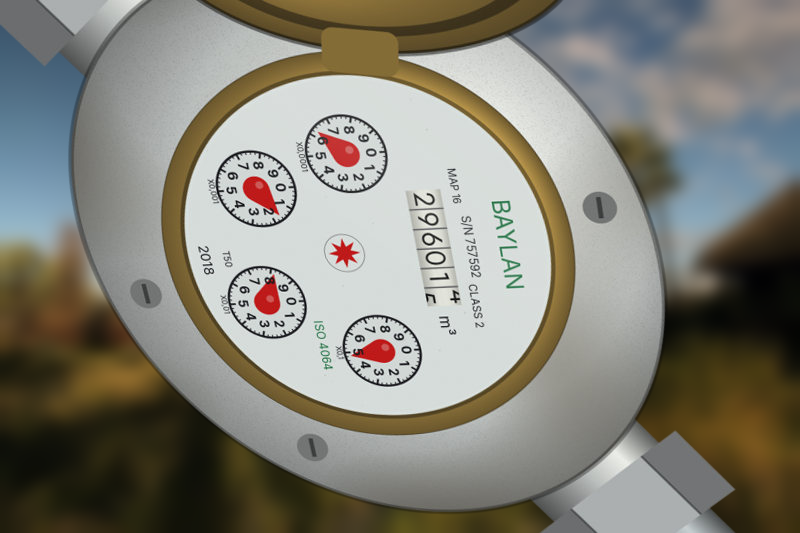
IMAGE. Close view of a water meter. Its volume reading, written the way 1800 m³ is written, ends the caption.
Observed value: 296014.4816 m³
